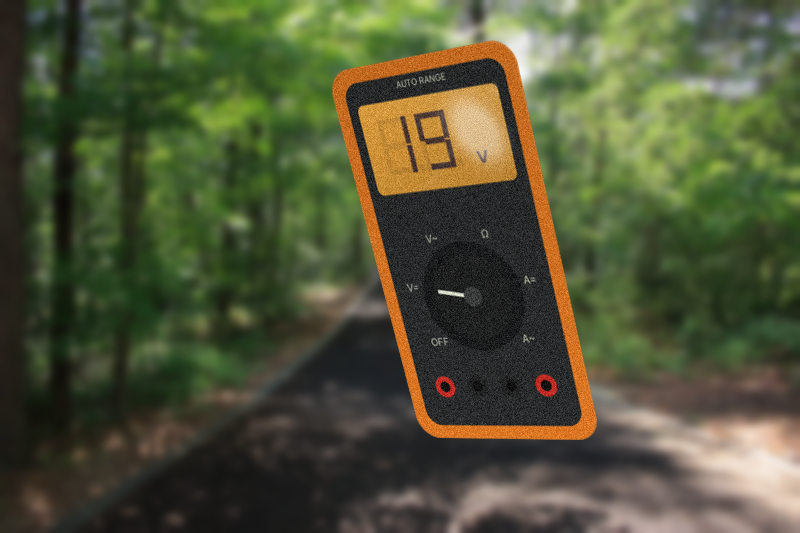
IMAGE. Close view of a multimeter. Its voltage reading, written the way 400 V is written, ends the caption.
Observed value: 19 V
